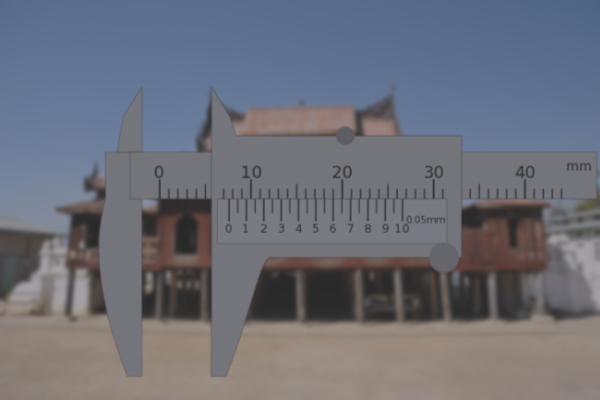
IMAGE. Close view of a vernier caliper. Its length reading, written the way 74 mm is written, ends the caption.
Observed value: 7.6 mm
